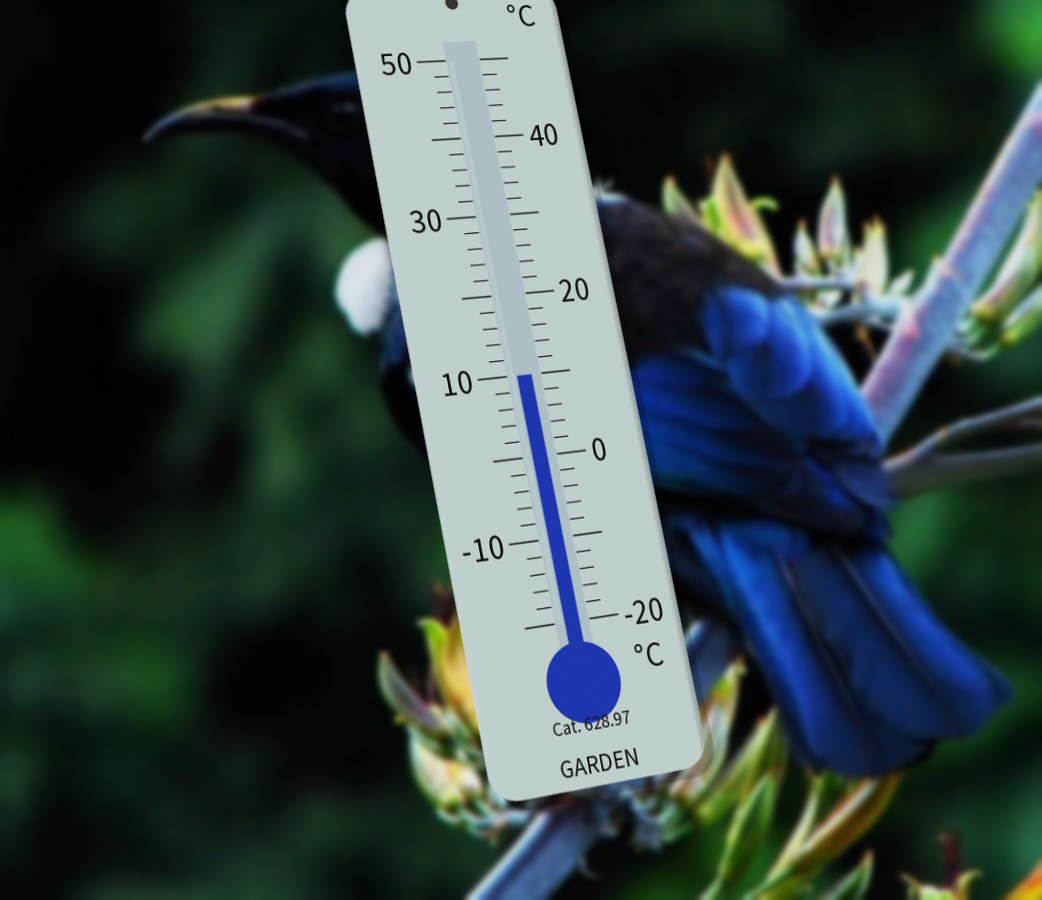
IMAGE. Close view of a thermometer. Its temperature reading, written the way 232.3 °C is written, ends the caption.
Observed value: 10 °C
